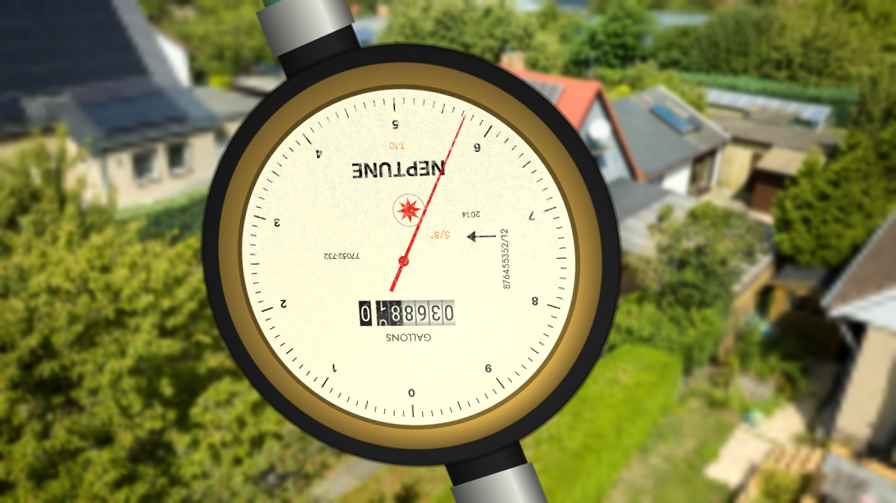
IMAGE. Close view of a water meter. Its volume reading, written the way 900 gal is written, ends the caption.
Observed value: 368805.7 gal
